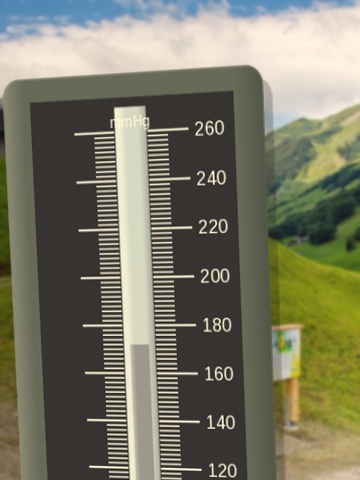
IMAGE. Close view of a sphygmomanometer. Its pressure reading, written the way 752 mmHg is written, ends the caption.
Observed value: 172 mmHg
